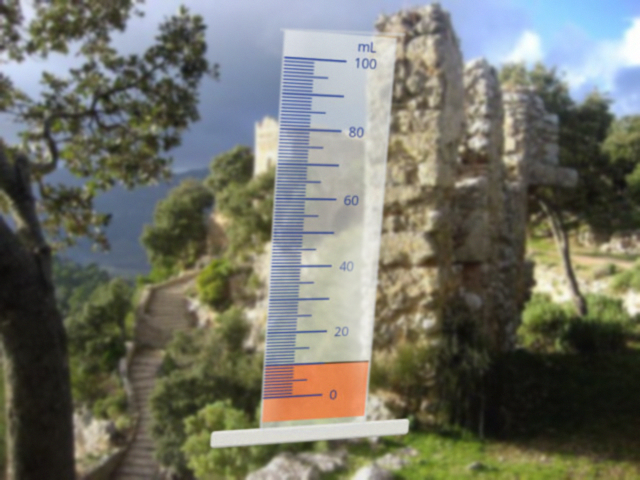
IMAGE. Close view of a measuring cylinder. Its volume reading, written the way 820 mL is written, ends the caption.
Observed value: 10 mL
